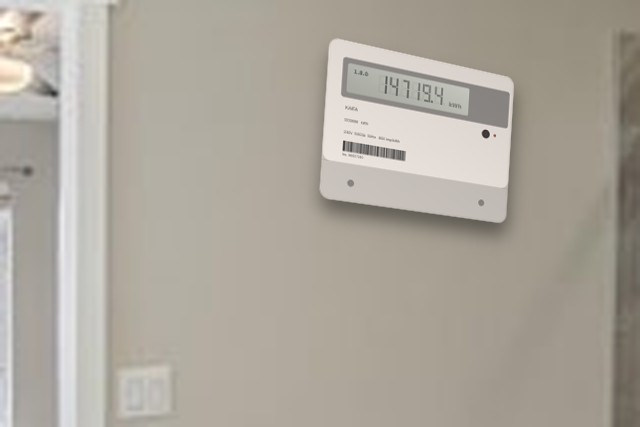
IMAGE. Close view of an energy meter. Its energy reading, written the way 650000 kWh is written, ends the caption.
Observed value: 14719.4 kWh
